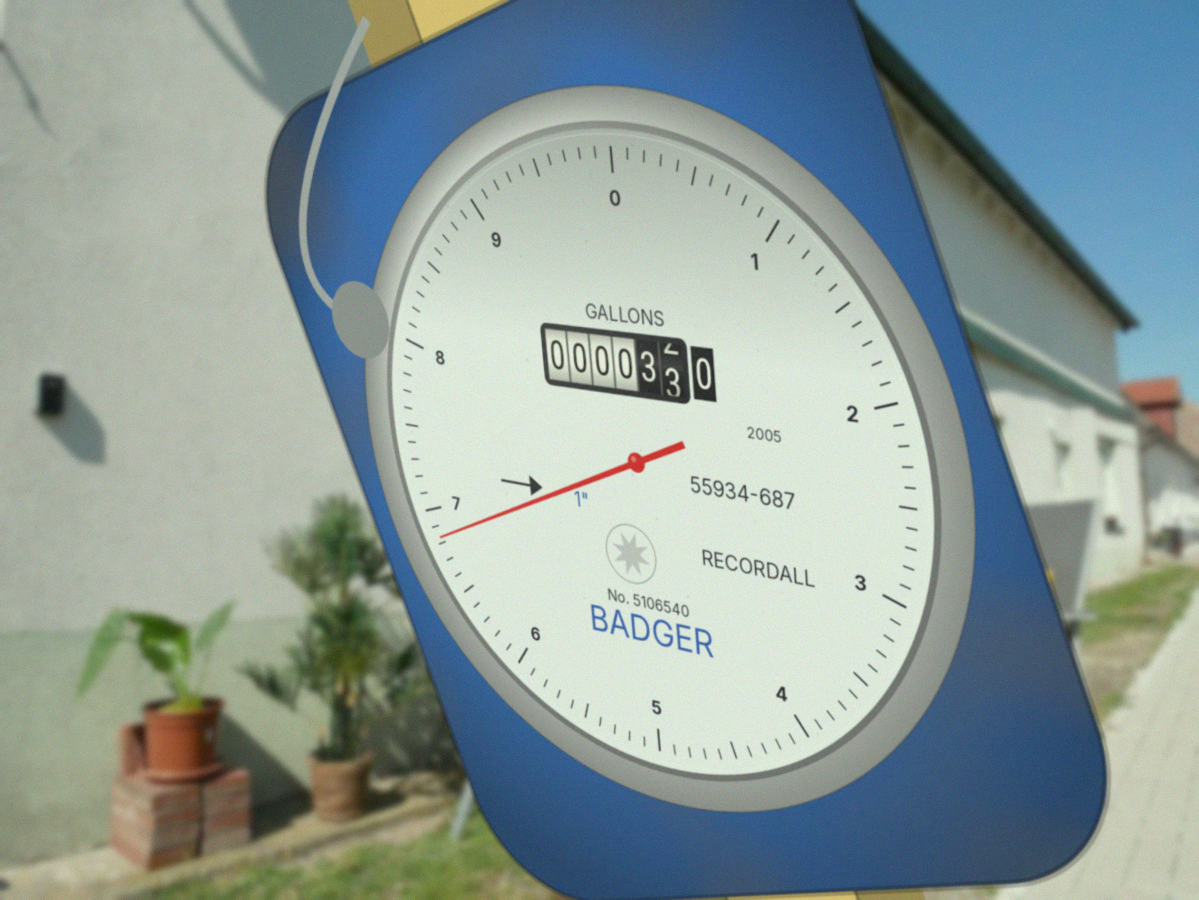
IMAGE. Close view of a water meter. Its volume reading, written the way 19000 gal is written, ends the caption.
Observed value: 326.8 gal
